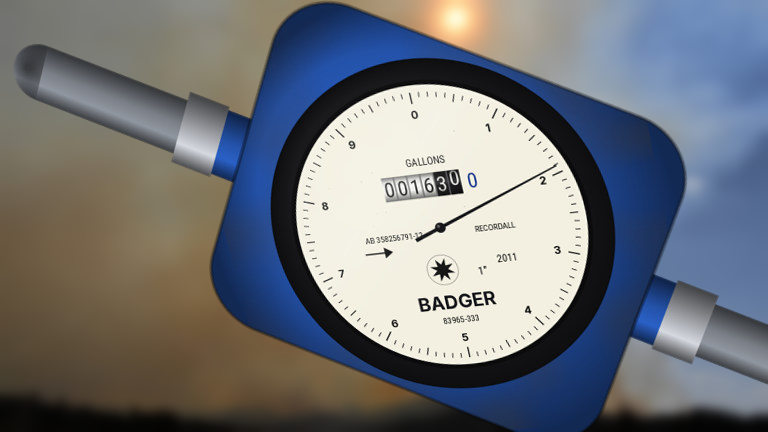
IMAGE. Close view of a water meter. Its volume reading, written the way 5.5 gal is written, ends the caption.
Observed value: 16301.9 gal
